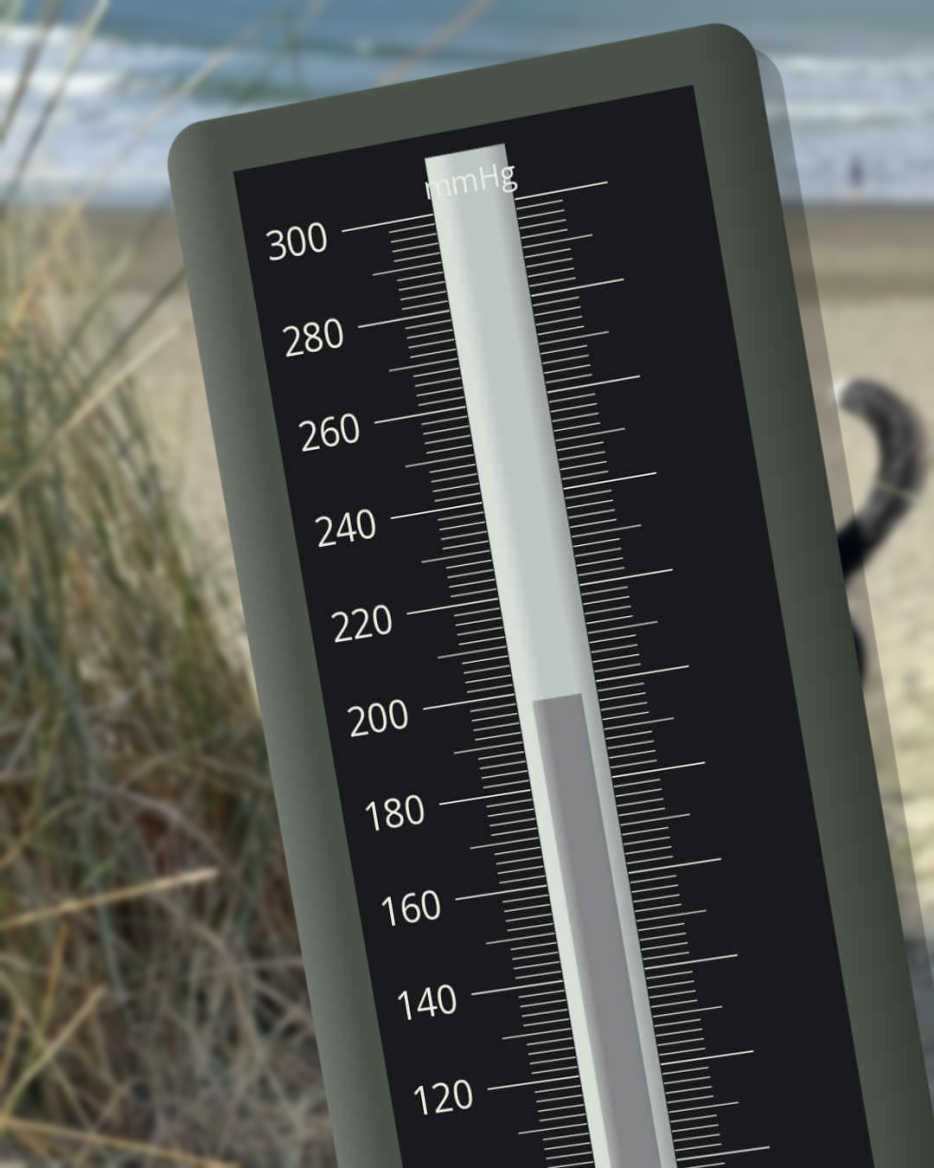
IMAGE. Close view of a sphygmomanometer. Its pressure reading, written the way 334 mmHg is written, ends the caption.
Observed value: 198 mmHg
